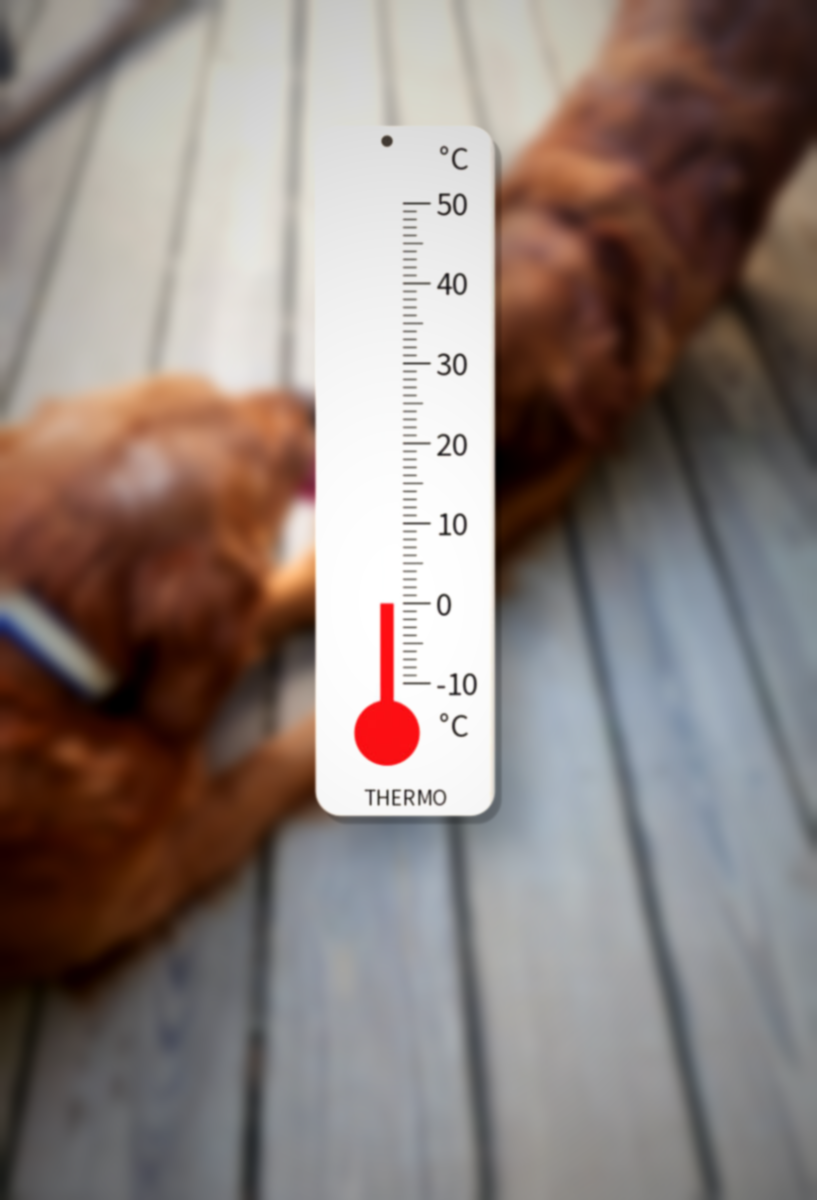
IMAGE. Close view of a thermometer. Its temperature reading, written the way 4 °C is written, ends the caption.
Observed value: 0 °C
